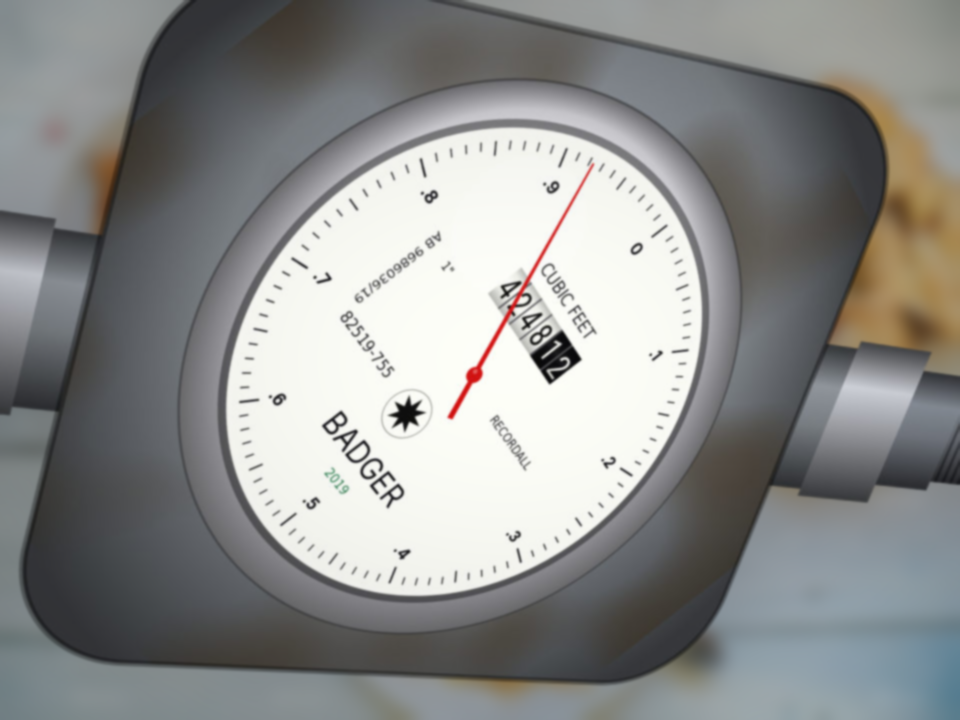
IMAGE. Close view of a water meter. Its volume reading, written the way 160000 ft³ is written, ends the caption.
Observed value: 424811.92 ft³
